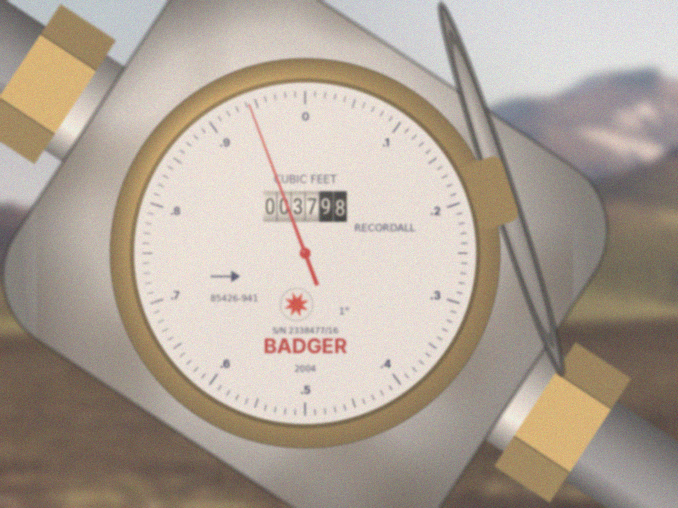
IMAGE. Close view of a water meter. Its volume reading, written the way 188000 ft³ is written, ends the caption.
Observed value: 3797.94 ft³
